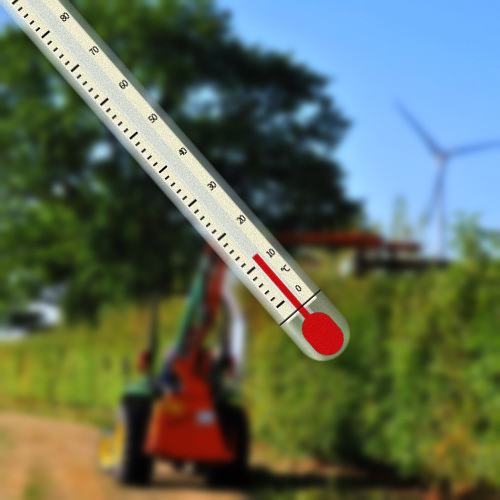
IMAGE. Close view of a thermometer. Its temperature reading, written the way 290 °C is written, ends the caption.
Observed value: 12 °C
